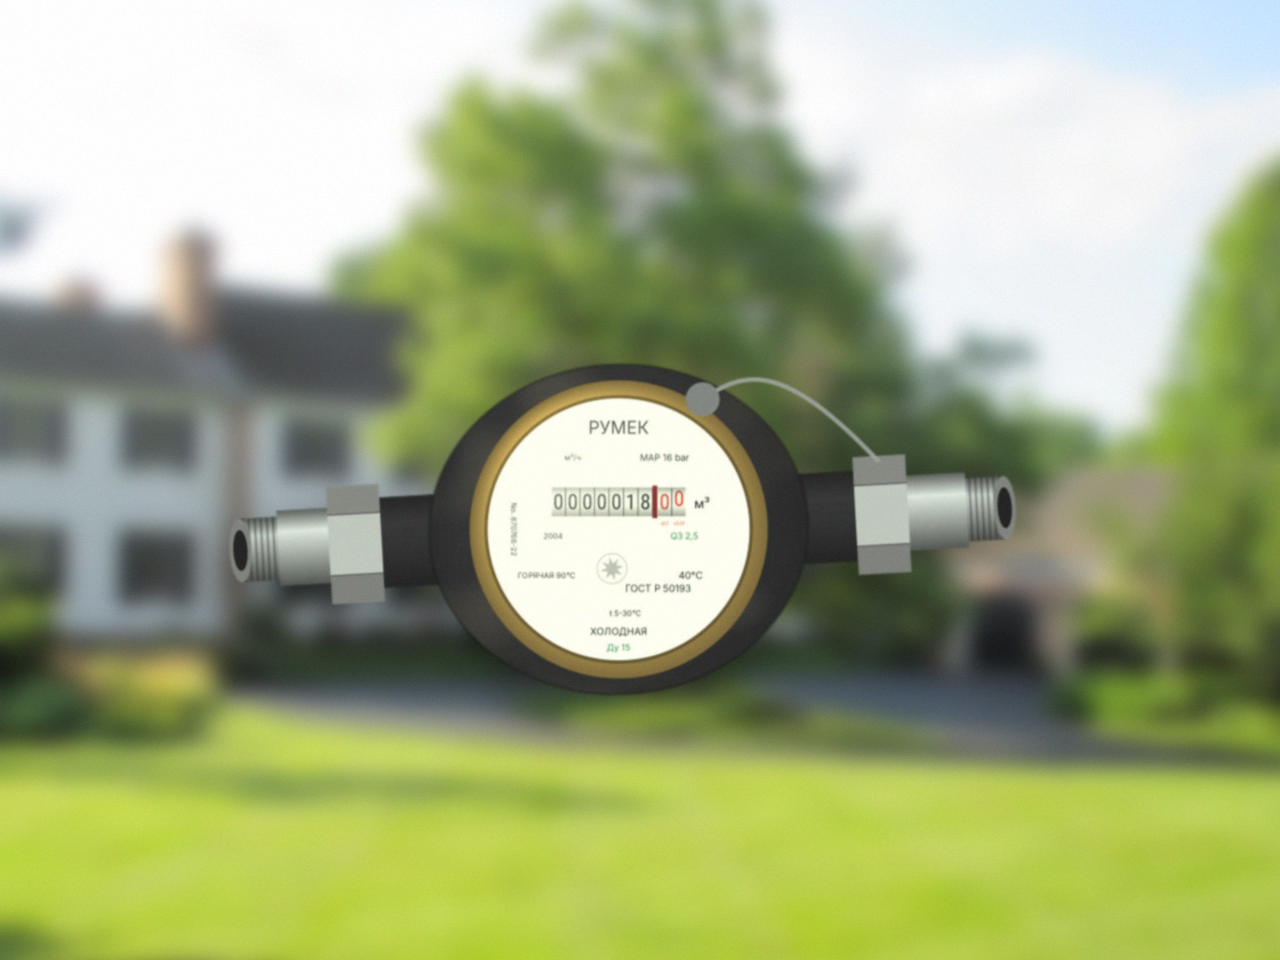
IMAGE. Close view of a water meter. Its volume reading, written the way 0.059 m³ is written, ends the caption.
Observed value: 18.00 m³
